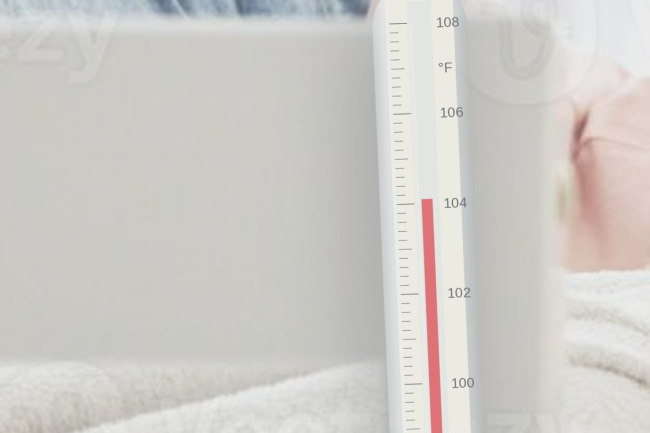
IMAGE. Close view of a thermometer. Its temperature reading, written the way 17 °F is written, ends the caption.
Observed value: 104.1 °F
